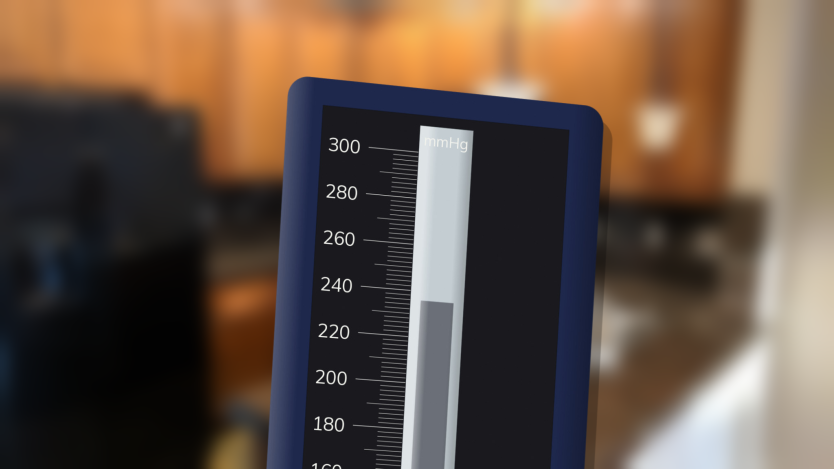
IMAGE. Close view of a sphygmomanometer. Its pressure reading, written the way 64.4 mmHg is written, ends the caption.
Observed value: 236 mmHg
